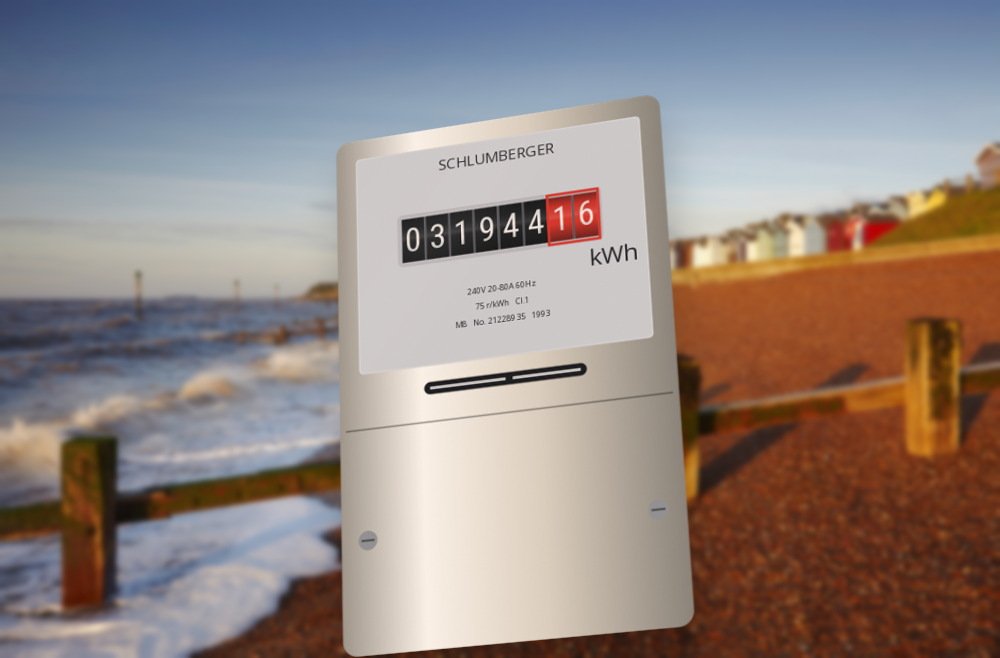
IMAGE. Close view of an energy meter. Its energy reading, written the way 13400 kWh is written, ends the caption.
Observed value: 31944.16 kWh
